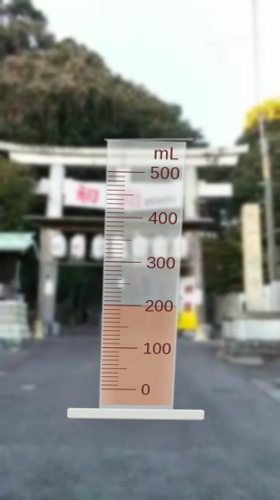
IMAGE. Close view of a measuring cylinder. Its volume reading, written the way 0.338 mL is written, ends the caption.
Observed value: 200 mL
